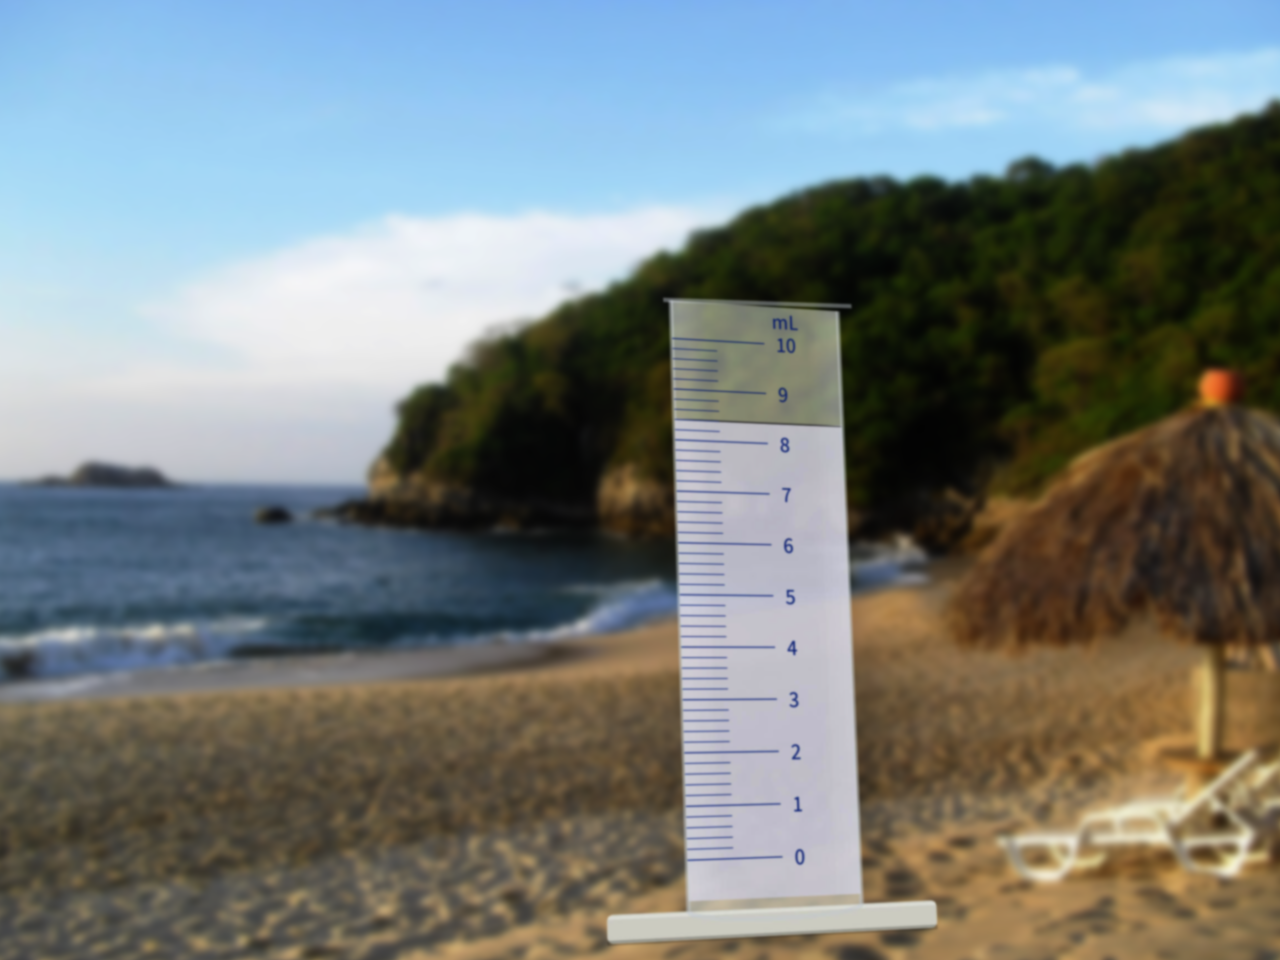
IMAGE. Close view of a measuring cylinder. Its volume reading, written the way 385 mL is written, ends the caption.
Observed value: 8.4 mL
